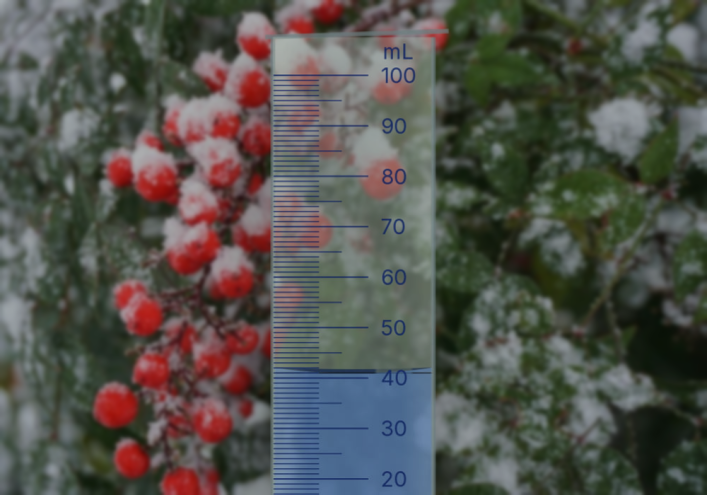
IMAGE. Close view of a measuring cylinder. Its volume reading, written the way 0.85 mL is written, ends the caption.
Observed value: 41 mL
